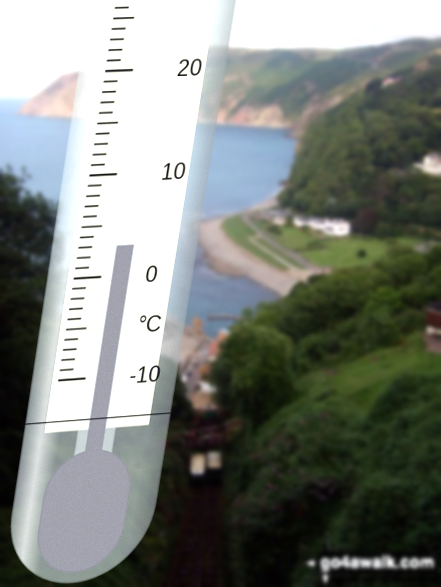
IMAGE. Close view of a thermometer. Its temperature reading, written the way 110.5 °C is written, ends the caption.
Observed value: 3 °C
